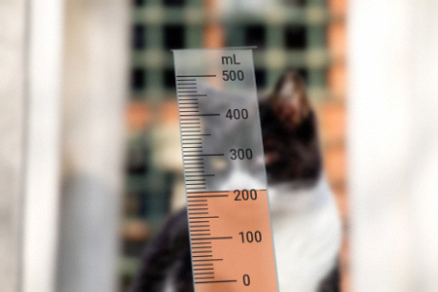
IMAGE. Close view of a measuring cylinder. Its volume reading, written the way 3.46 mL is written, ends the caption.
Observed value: 210 mL
